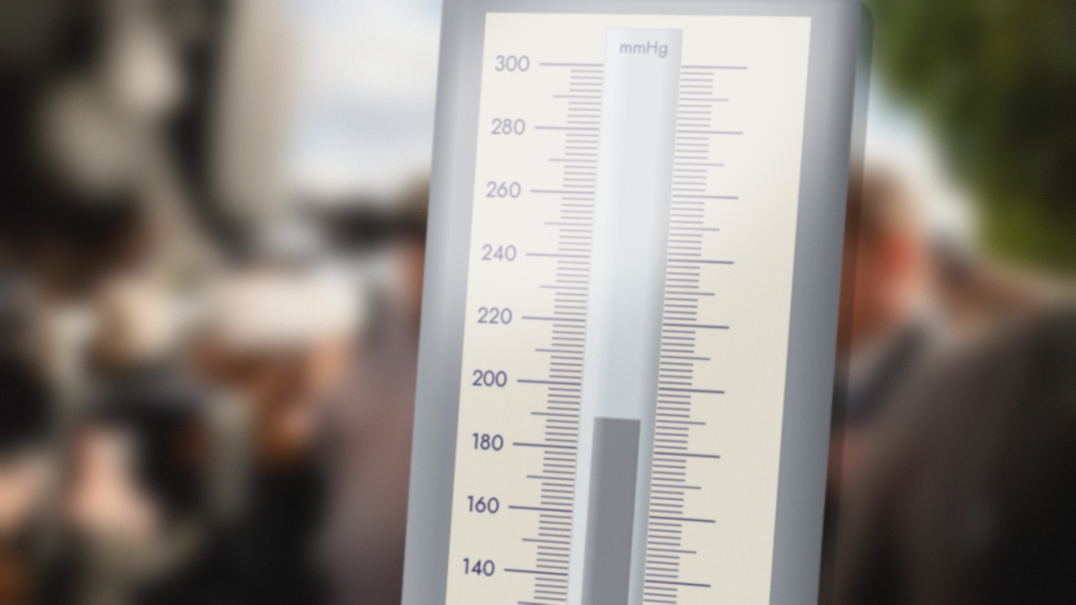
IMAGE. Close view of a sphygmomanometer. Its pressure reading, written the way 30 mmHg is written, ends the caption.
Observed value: 190 mmHg
